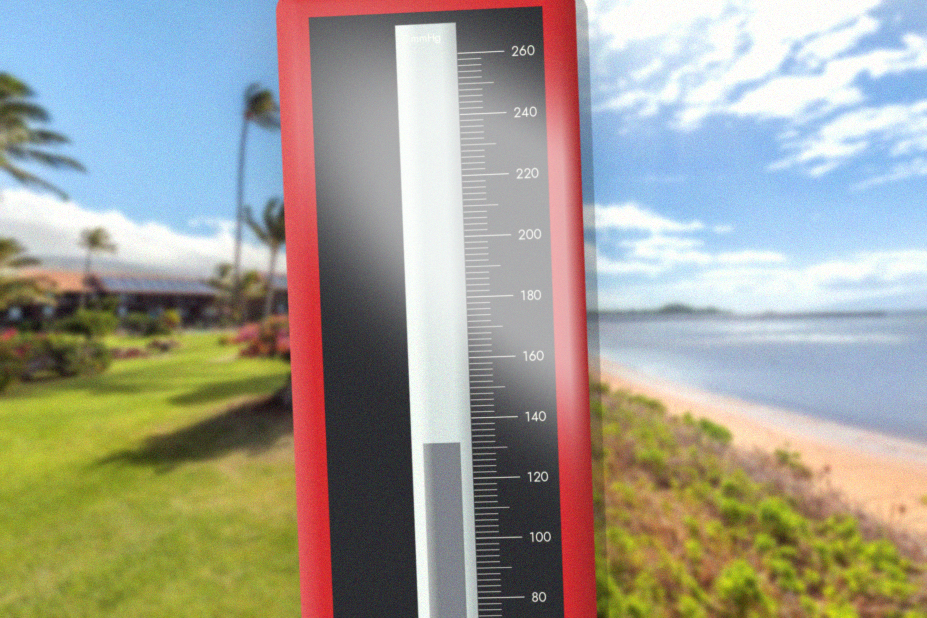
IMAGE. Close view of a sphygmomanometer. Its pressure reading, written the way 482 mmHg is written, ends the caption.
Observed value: 132 mmHg
